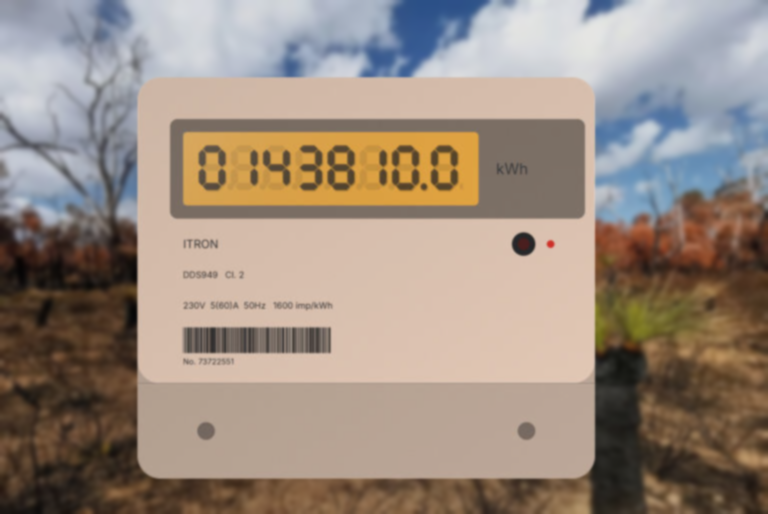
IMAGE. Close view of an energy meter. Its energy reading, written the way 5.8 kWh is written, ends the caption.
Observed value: 143810.0 kWh
